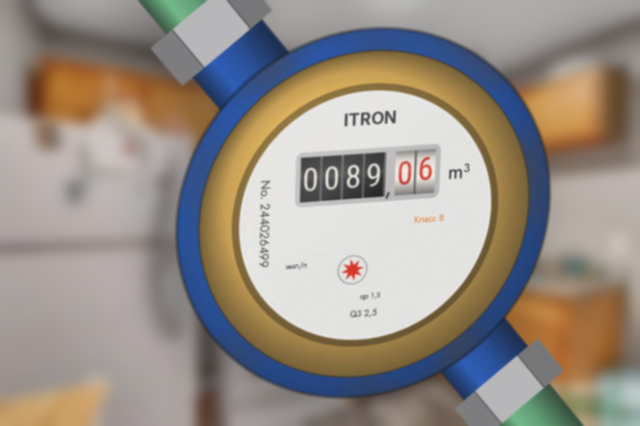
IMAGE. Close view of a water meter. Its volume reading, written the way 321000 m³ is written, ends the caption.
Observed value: 89.06 m³
